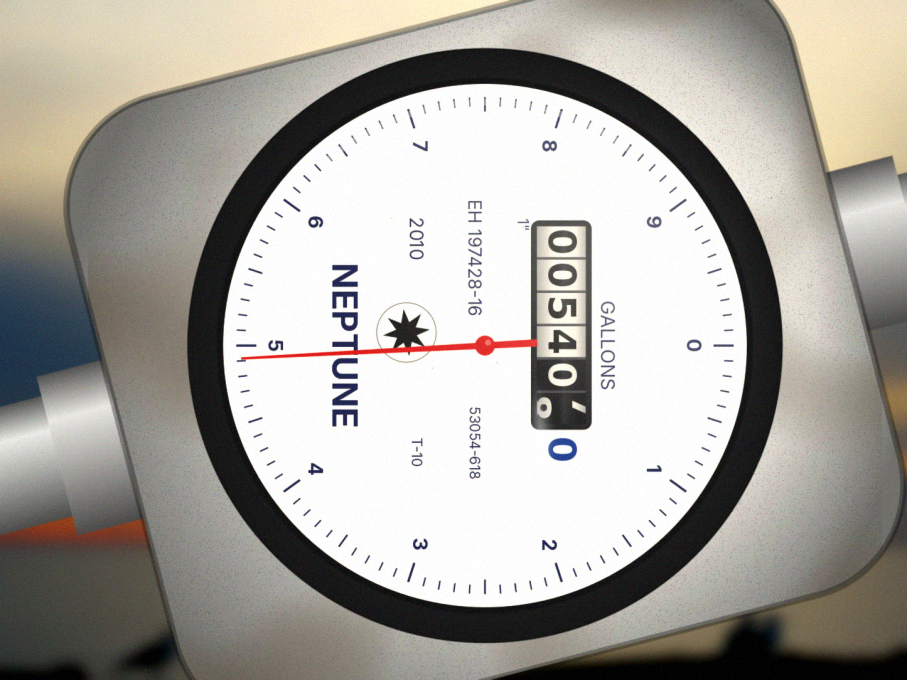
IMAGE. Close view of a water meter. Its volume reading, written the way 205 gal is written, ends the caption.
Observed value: 54074.9 gal
